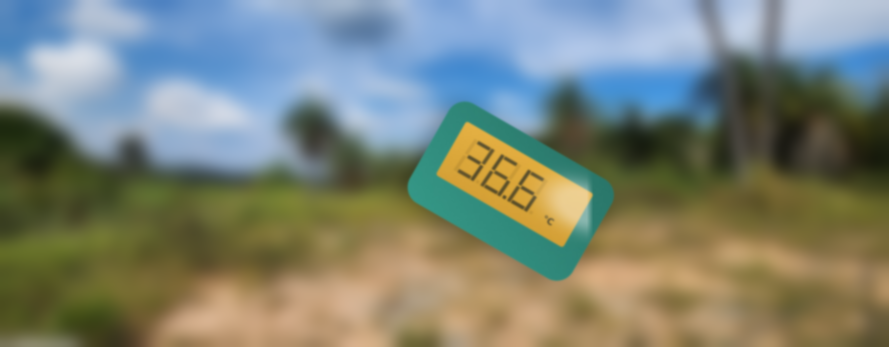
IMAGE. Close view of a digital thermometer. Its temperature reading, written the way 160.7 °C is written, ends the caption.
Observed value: 36.6 °C
